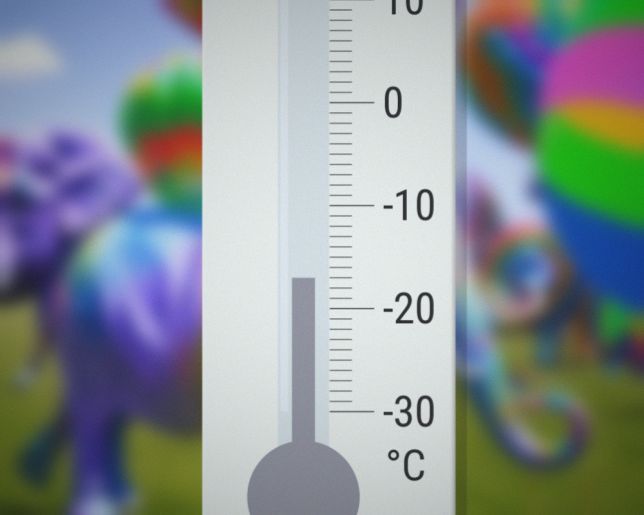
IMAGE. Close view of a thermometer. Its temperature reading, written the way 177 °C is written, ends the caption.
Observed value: -17 °C
